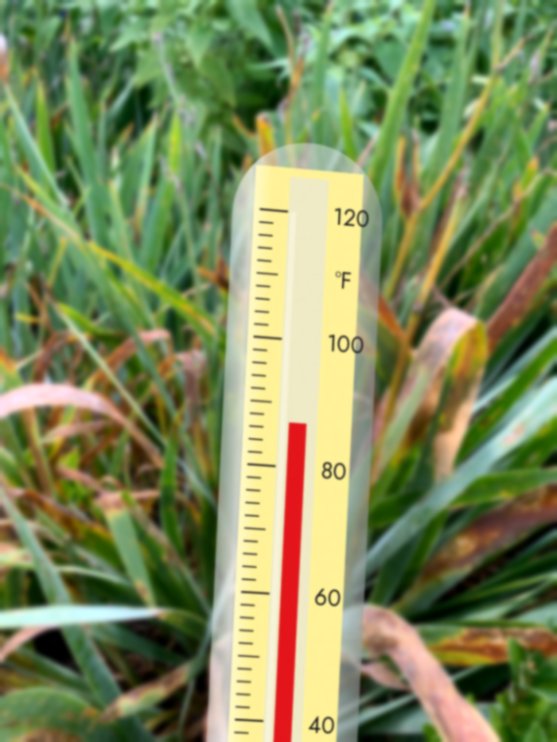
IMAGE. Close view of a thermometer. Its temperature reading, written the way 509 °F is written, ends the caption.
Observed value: 87 °F
